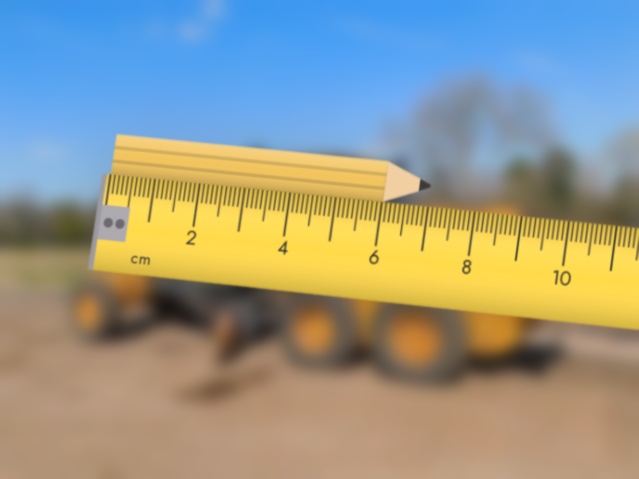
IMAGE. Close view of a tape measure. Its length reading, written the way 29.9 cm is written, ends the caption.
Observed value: 7 cm
